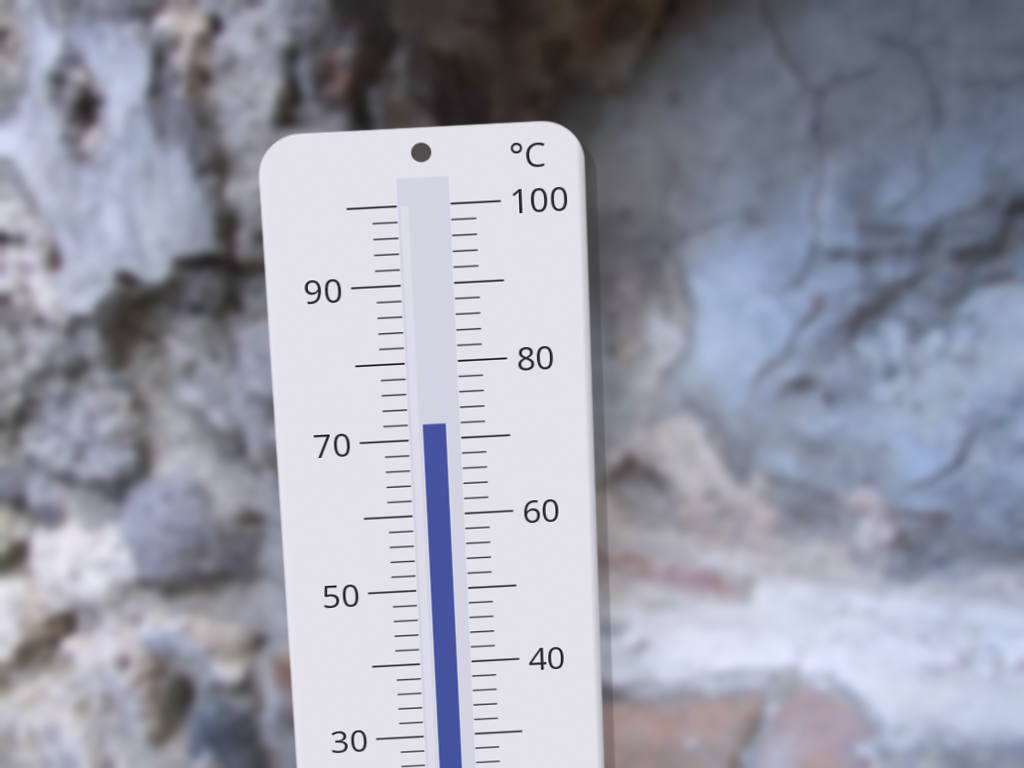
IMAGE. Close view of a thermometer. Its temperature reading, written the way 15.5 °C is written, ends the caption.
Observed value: 72 °C
